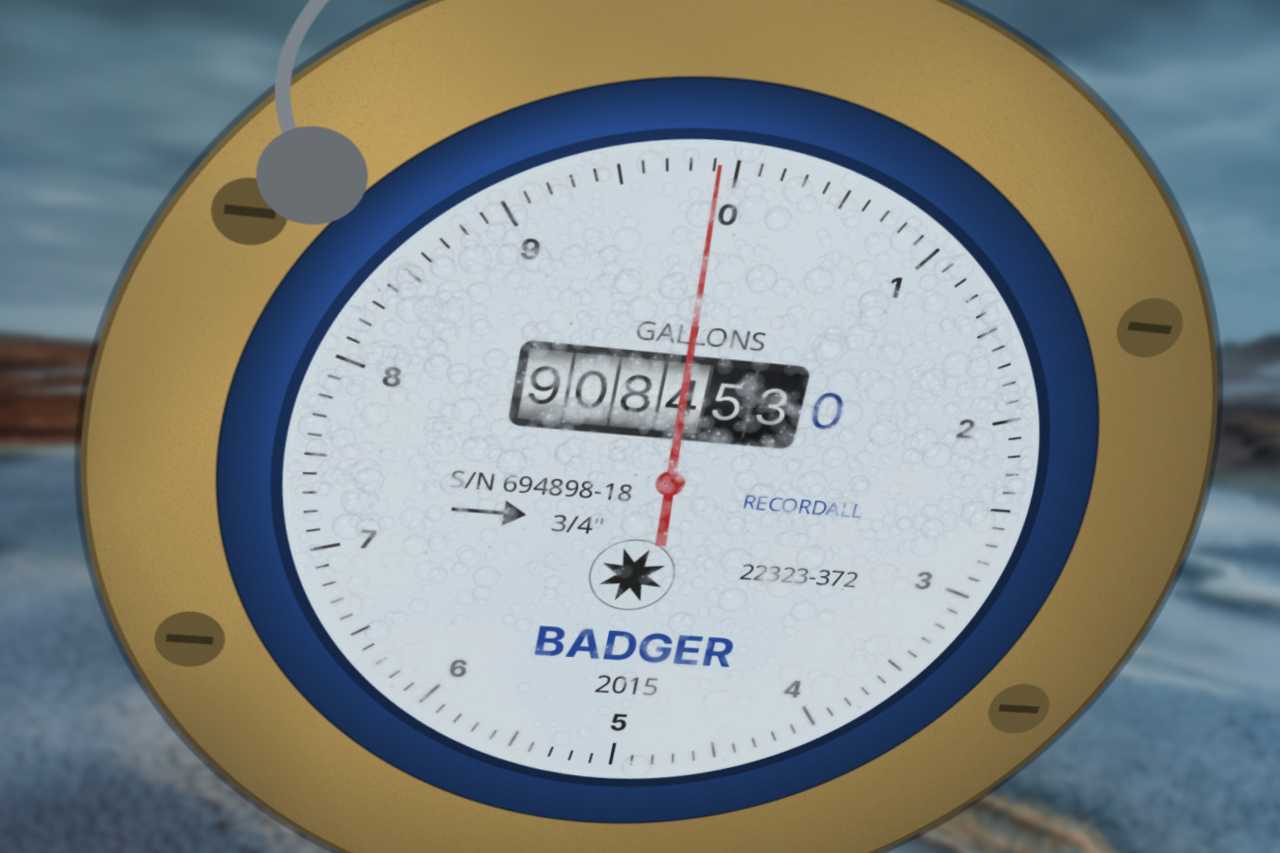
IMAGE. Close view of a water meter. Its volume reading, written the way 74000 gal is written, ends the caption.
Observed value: 9084529.9 gal
